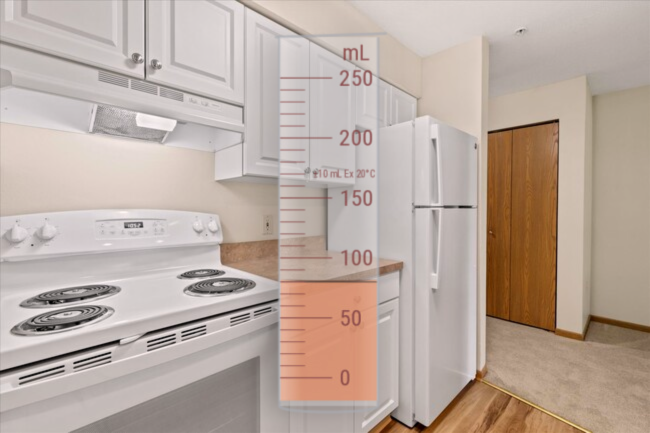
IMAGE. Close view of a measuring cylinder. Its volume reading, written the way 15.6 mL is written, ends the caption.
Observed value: 80 mL
